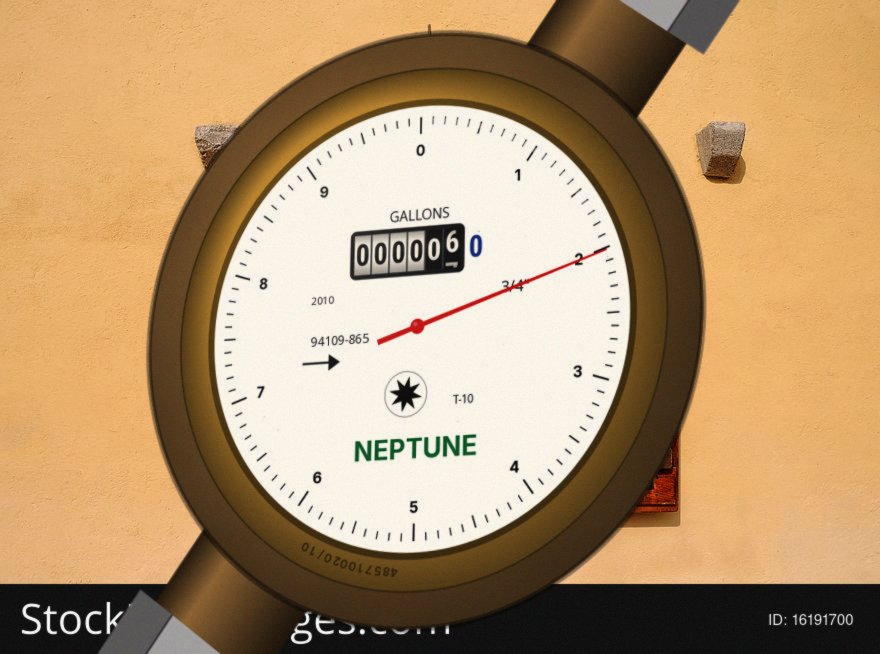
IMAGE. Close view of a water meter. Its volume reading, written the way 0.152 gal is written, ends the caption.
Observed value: 62.0 gal
